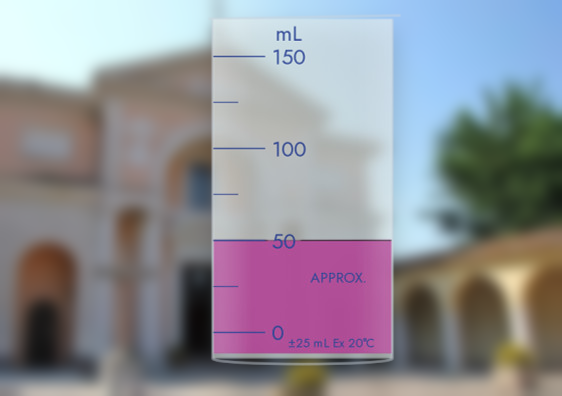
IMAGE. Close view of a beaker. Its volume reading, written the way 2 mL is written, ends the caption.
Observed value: 50 mL
